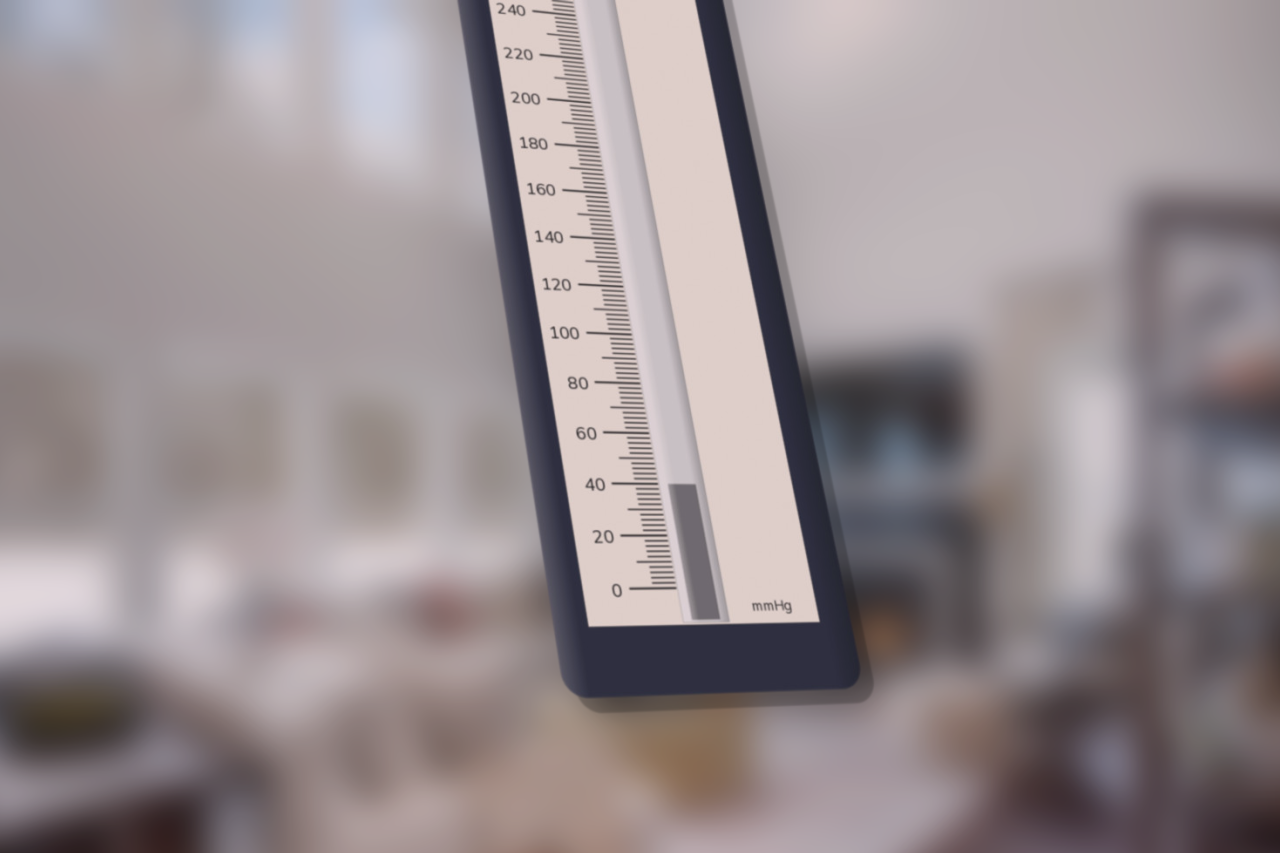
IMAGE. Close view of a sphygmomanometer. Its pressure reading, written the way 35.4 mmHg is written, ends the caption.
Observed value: 40 mmHg
